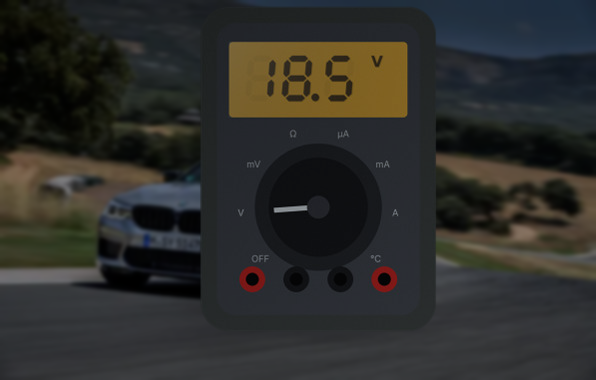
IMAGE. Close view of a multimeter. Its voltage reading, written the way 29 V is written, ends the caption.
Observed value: 18.5 V
